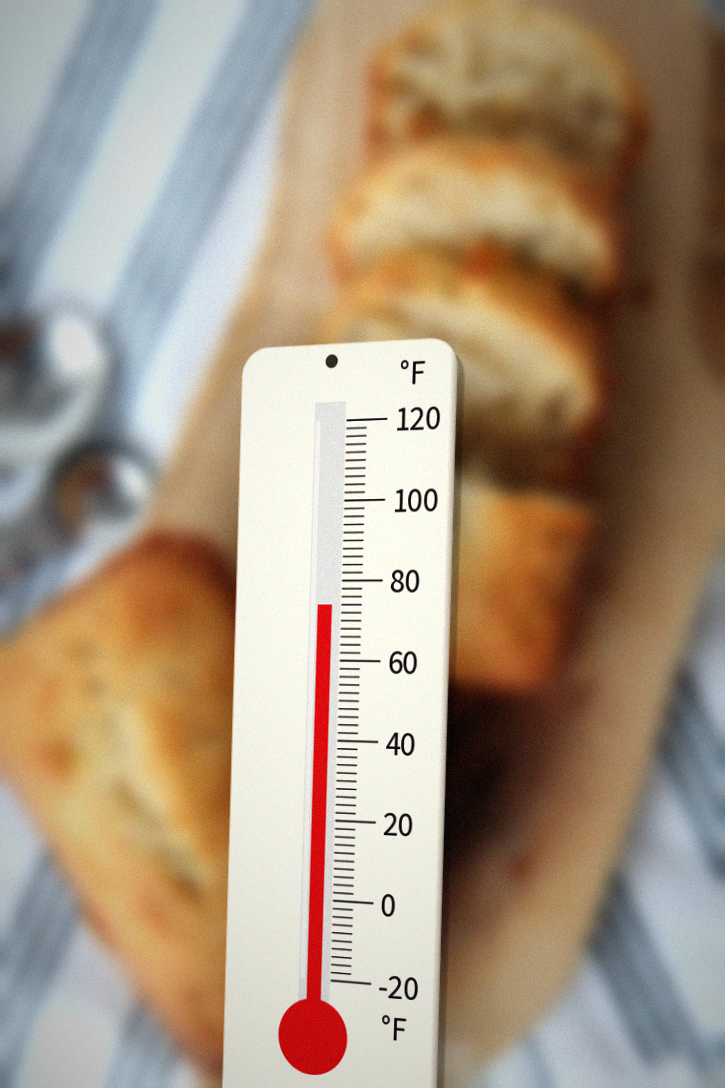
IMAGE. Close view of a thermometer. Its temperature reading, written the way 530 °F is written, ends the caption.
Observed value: 74 °F
